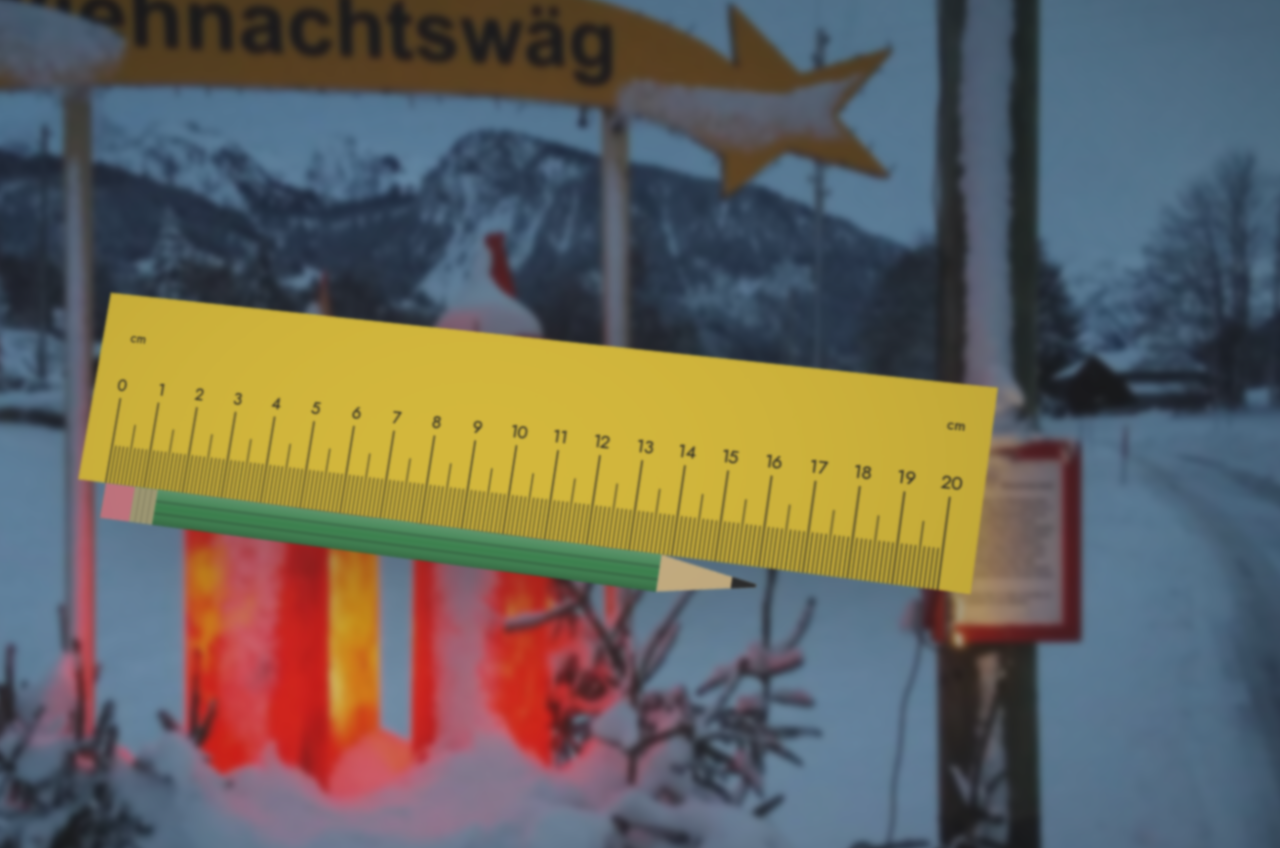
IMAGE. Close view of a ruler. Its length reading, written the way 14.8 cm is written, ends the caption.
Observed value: 16 cm
